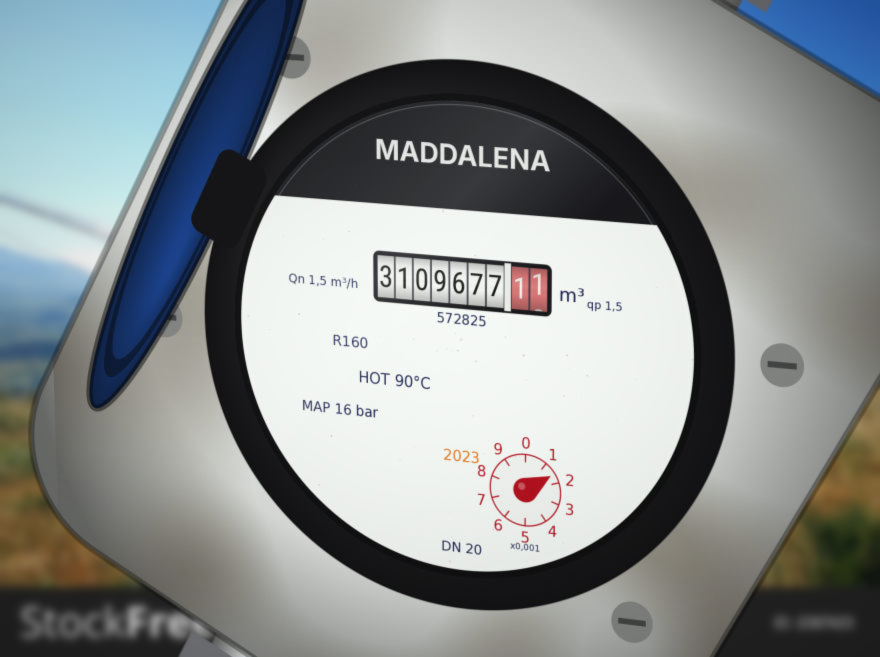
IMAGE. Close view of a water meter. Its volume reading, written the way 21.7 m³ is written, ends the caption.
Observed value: 3109677.111 m³
